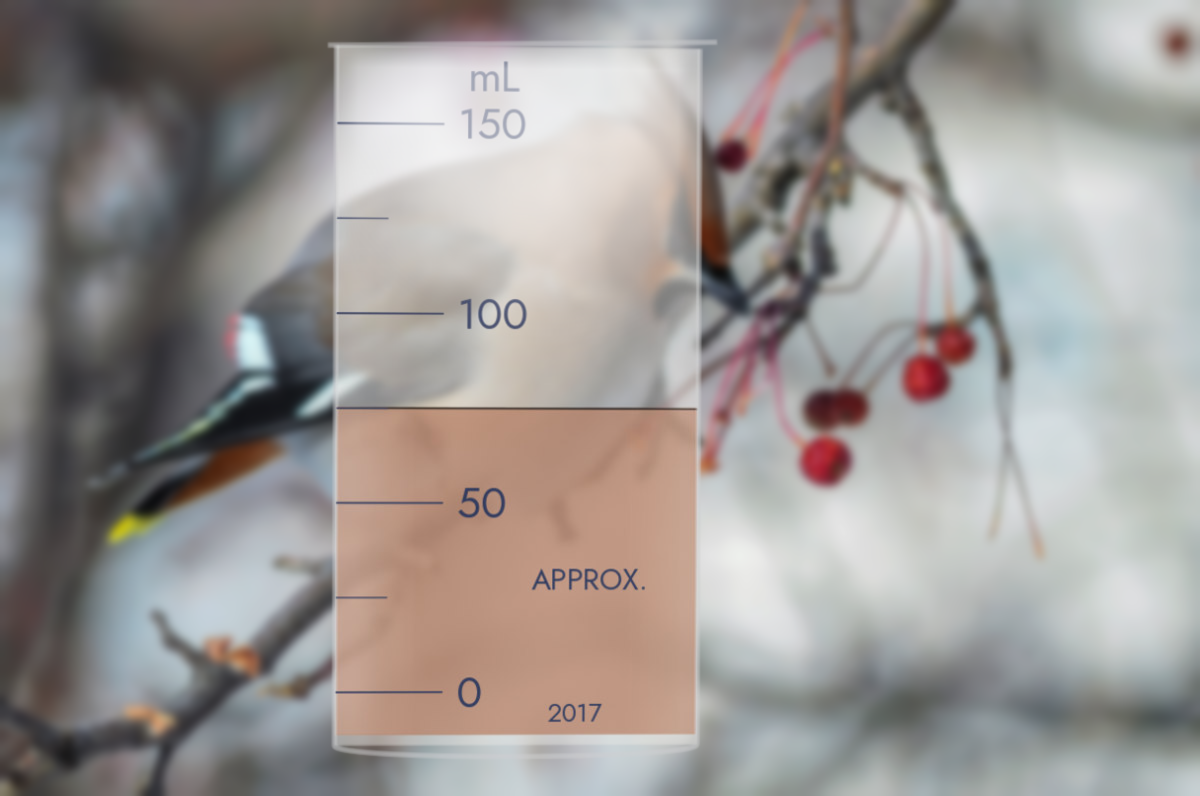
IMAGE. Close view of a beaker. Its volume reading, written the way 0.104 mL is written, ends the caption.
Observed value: 75 mL
